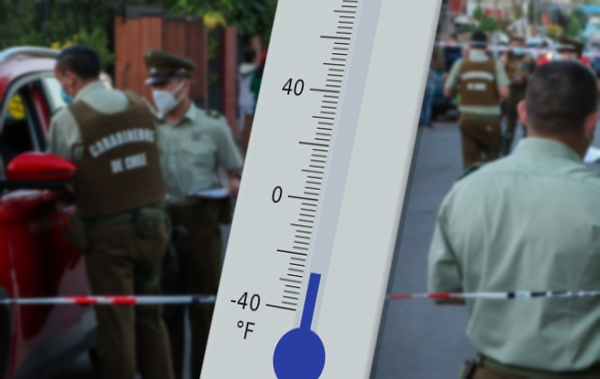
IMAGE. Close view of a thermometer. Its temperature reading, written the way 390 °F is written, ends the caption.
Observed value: -26 °F
